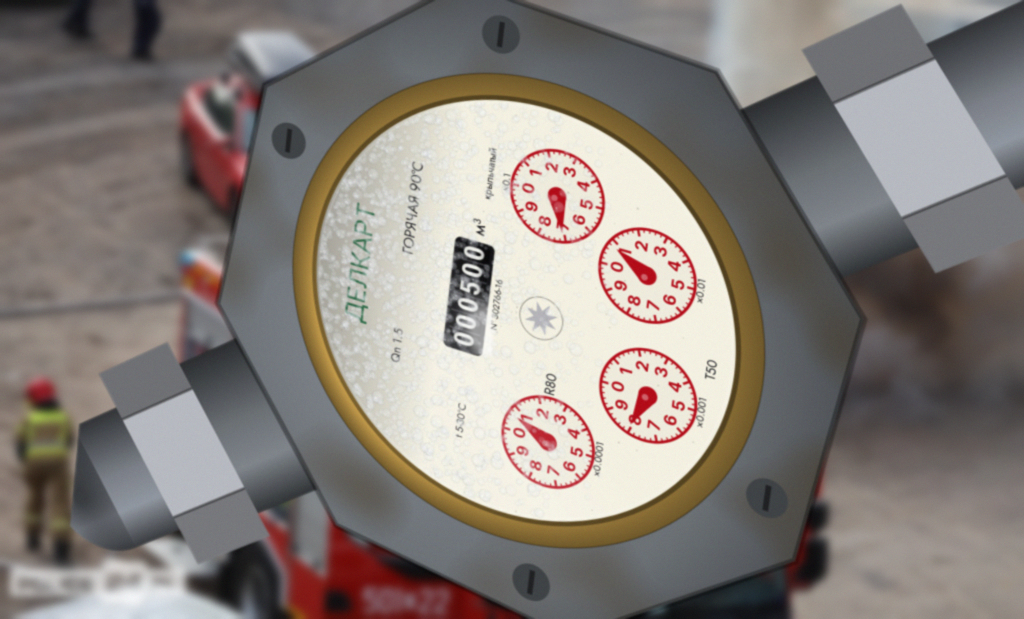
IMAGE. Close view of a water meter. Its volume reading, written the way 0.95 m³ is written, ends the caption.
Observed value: 500.7080 m³
